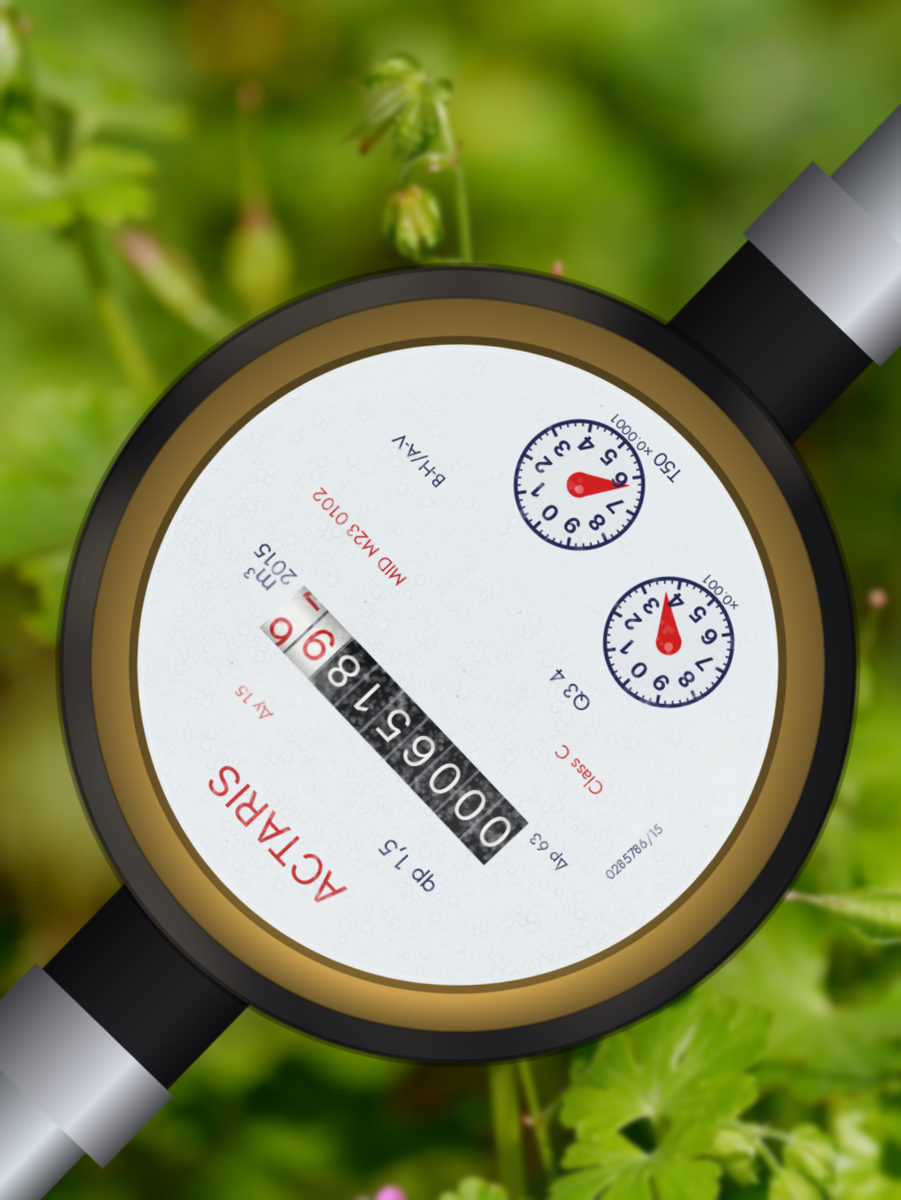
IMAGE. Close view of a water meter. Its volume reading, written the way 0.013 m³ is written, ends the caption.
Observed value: 6518.9636 m³
